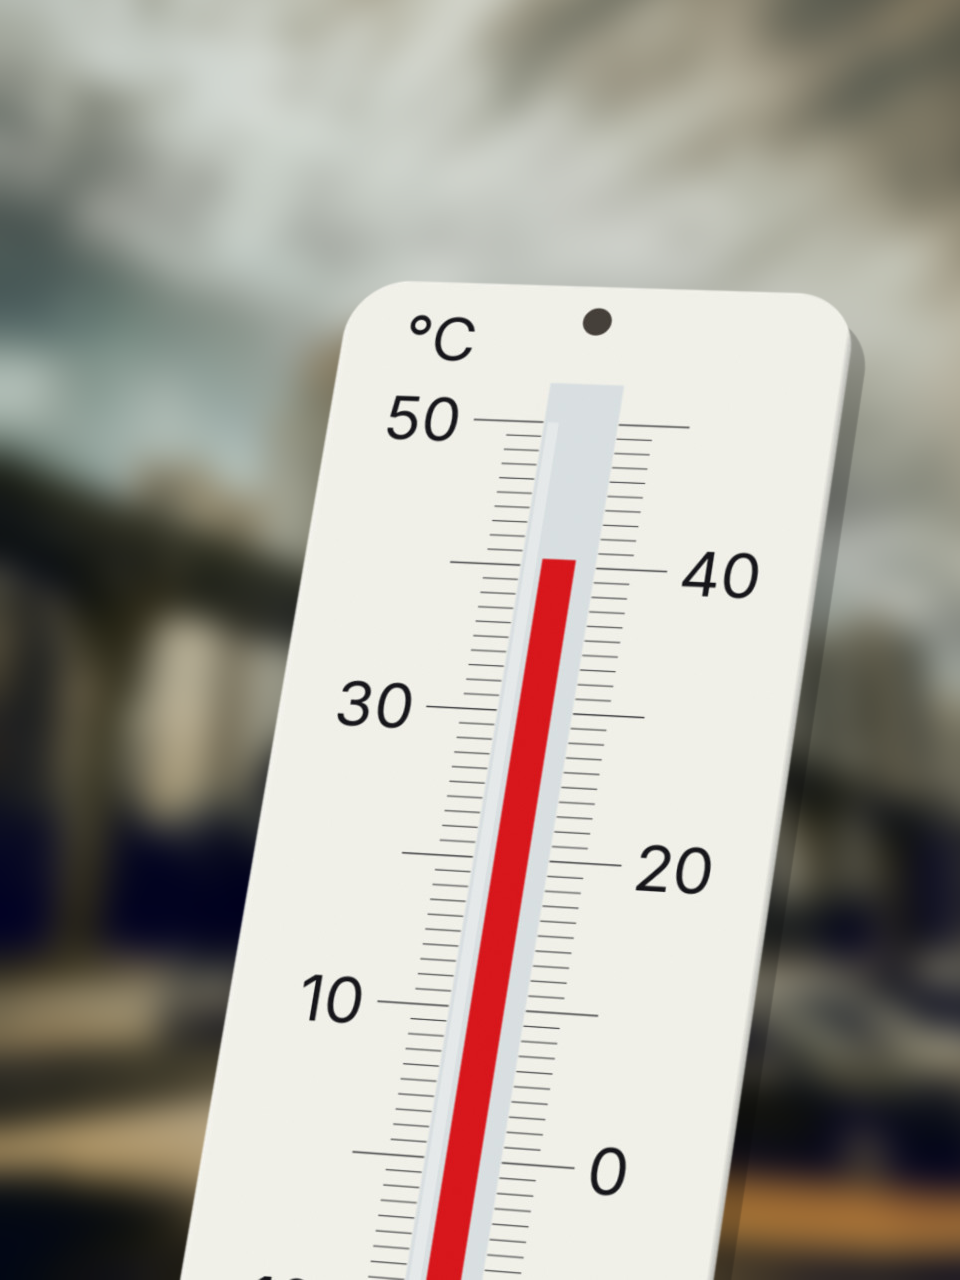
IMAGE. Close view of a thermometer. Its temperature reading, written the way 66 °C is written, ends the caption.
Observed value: 40.5 °C
